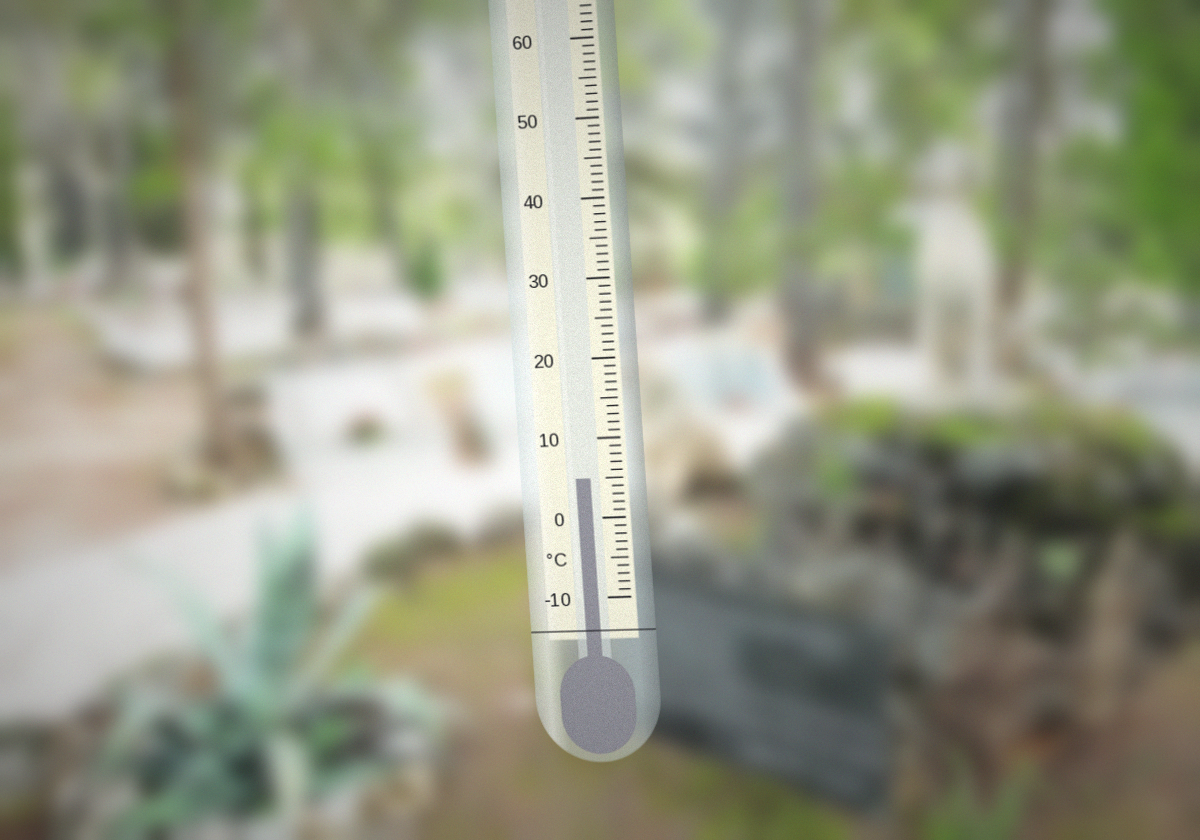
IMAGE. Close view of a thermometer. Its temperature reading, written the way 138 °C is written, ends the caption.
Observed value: 5 °C
